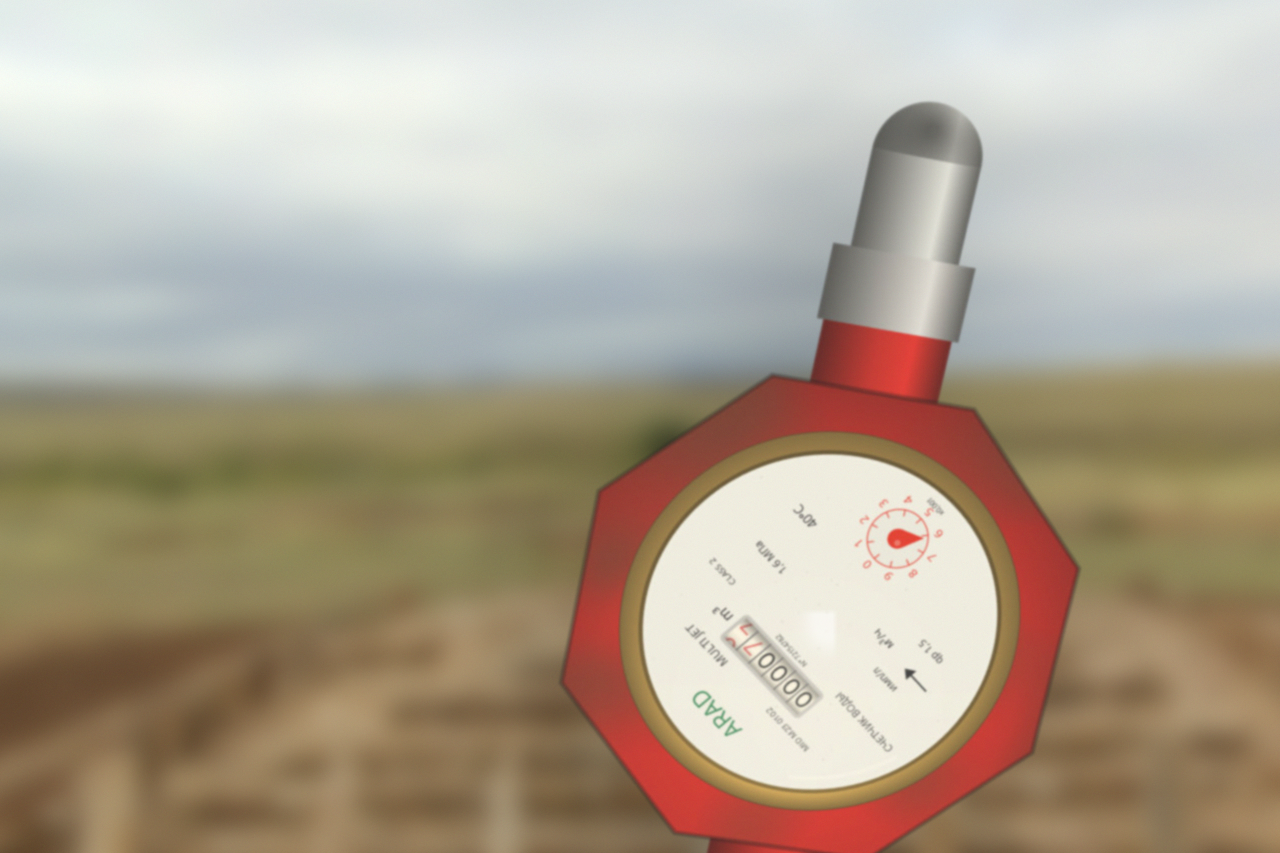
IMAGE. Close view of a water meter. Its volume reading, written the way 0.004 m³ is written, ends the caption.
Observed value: 0.766 m³
